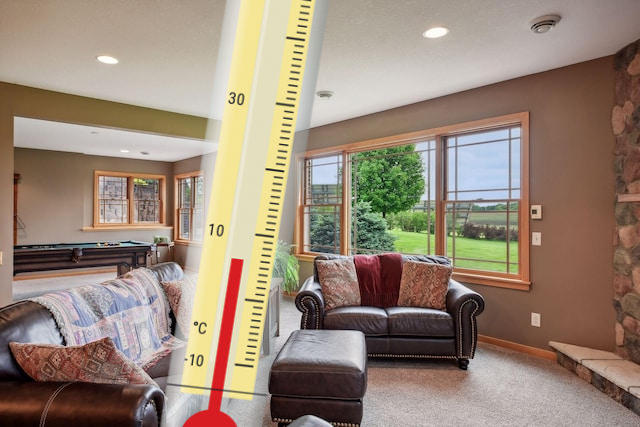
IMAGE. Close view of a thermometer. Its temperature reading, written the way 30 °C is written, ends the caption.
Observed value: 6 °C
